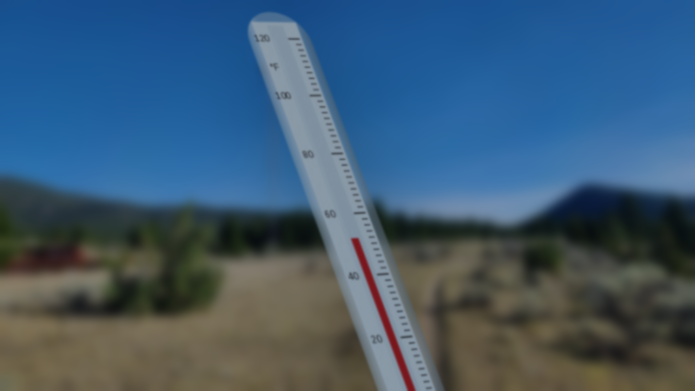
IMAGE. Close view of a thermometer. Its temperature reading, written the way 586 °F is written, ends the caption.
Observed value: 52 °F
